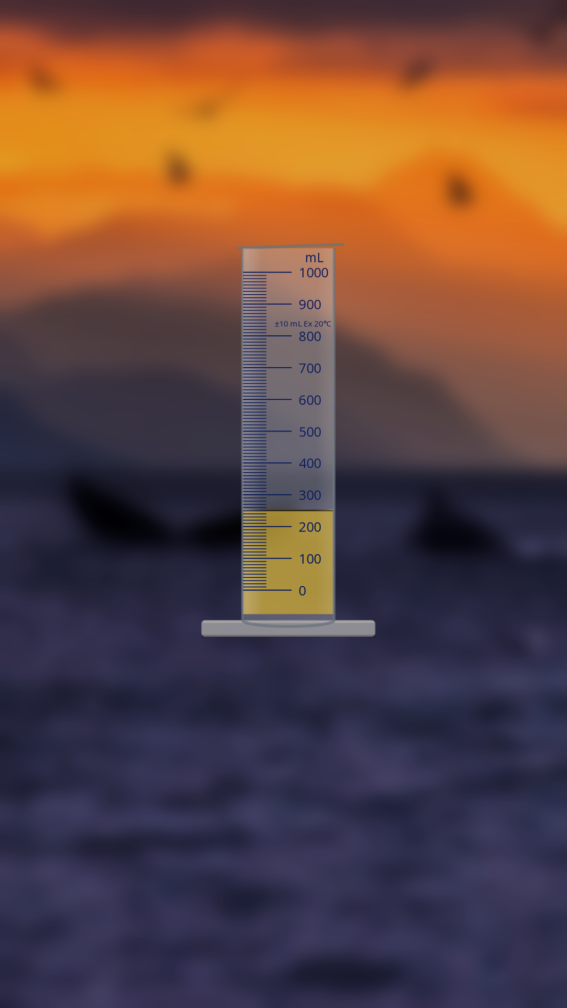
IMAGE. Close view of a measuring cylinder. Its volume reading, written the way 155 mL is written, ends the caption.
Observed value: 250 mL
